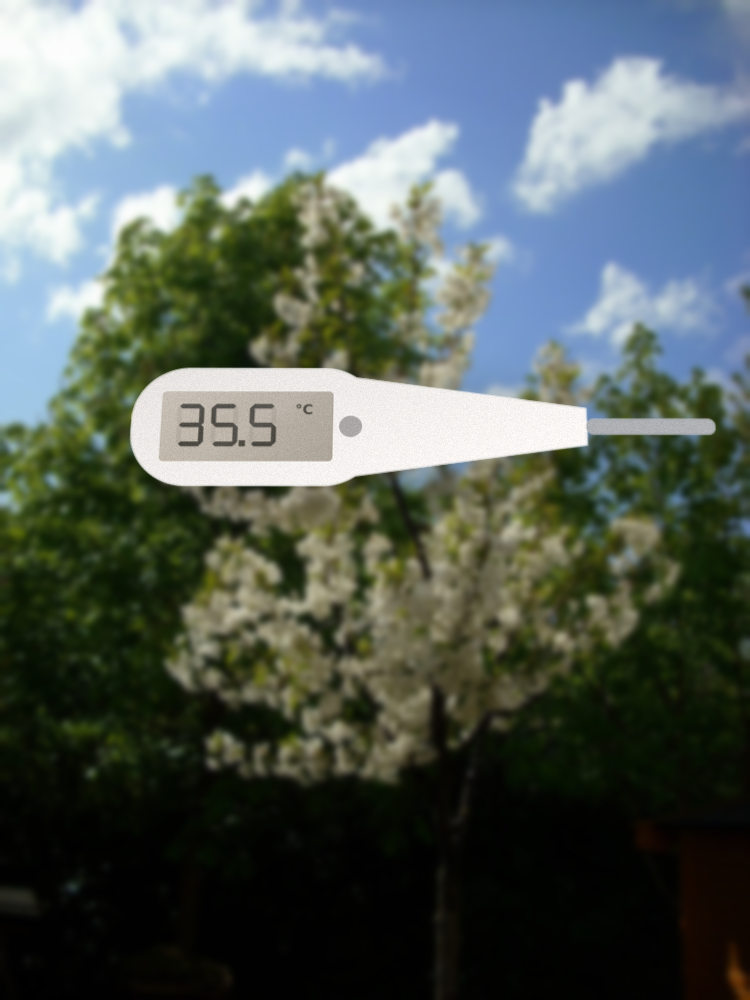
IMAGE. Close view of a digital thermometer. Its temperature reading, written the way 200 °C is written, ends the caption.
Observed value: 35.5 °C
